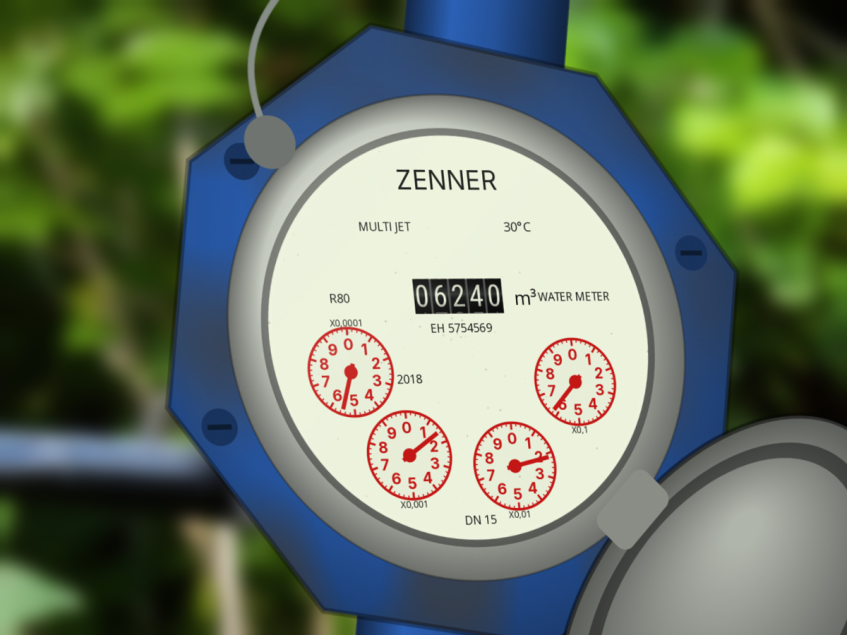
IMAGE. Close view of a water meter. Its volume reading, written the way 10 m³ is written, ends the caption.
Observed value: 6240.6215 m³
